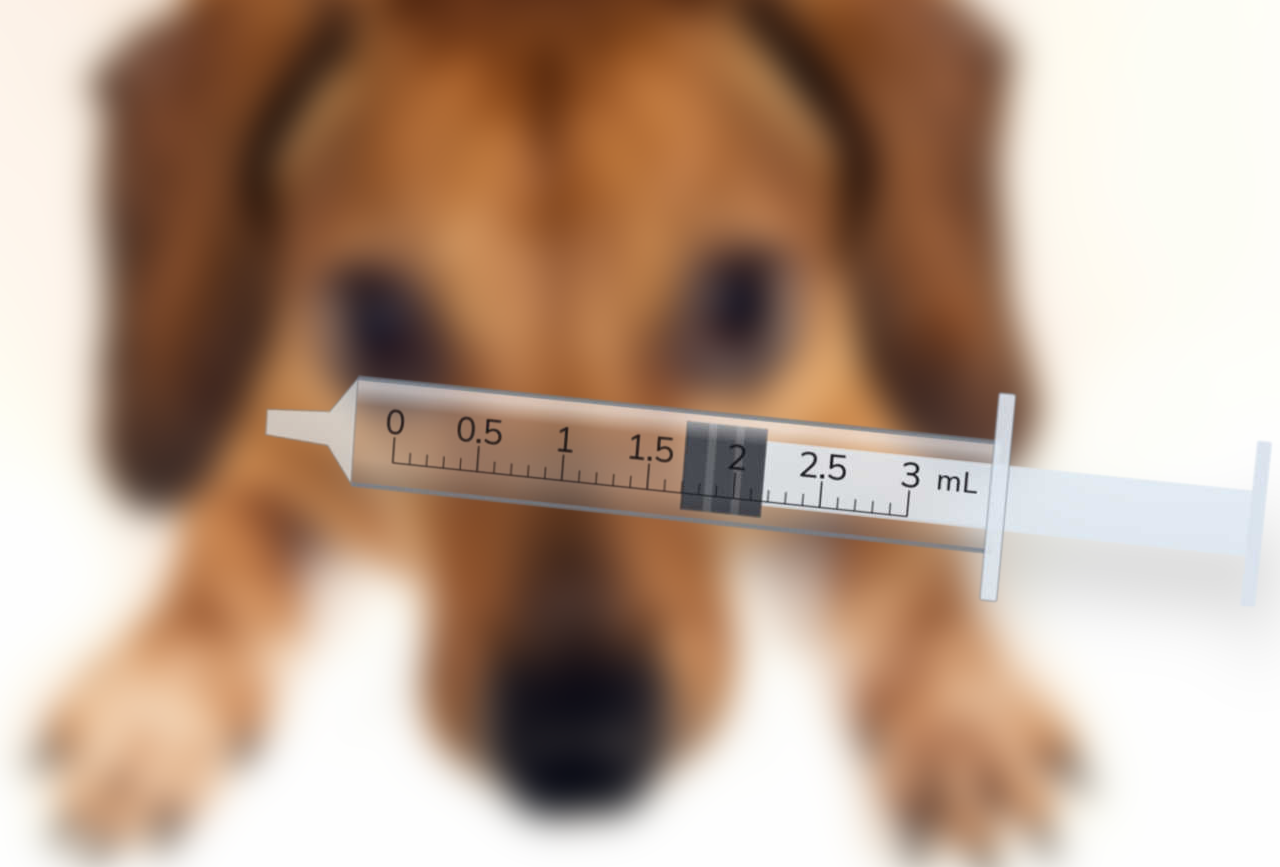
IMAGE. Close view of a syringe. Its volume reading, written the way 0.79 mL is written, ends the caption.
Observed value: 1.7 mL
